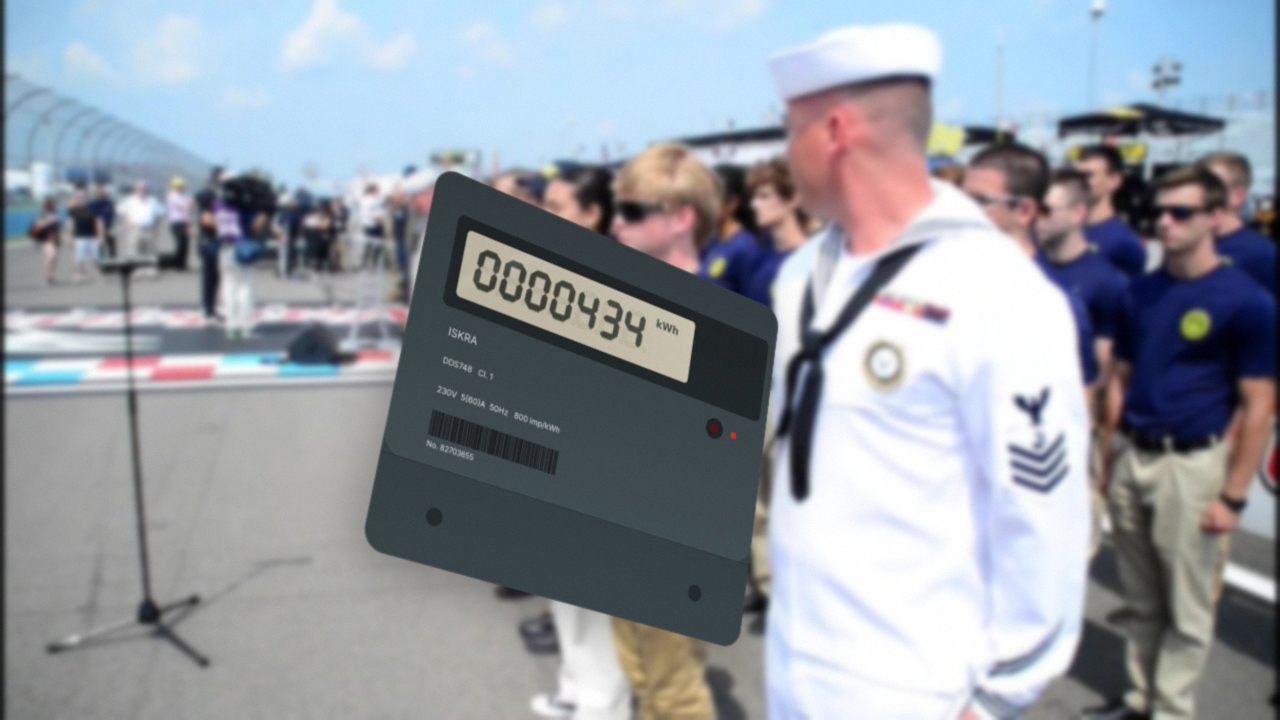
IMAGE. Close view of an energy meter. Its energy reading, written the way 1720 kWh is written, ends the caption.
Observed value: 434 kWh
